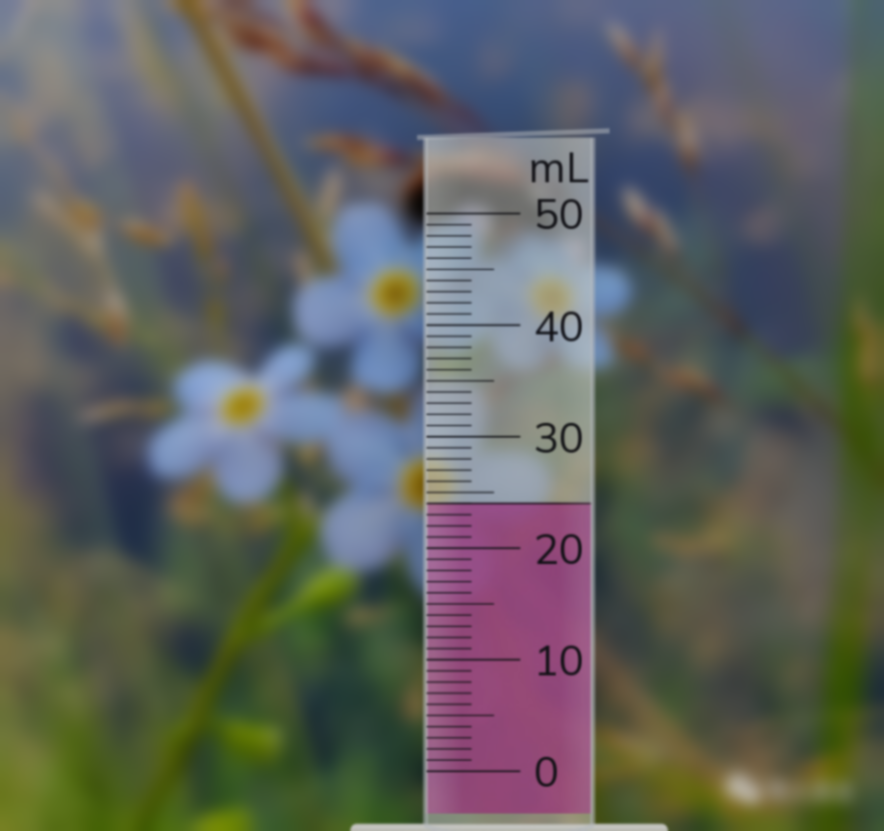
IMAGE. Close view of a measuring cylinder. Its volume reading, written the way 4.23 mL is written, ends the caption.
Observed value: 24 mL
